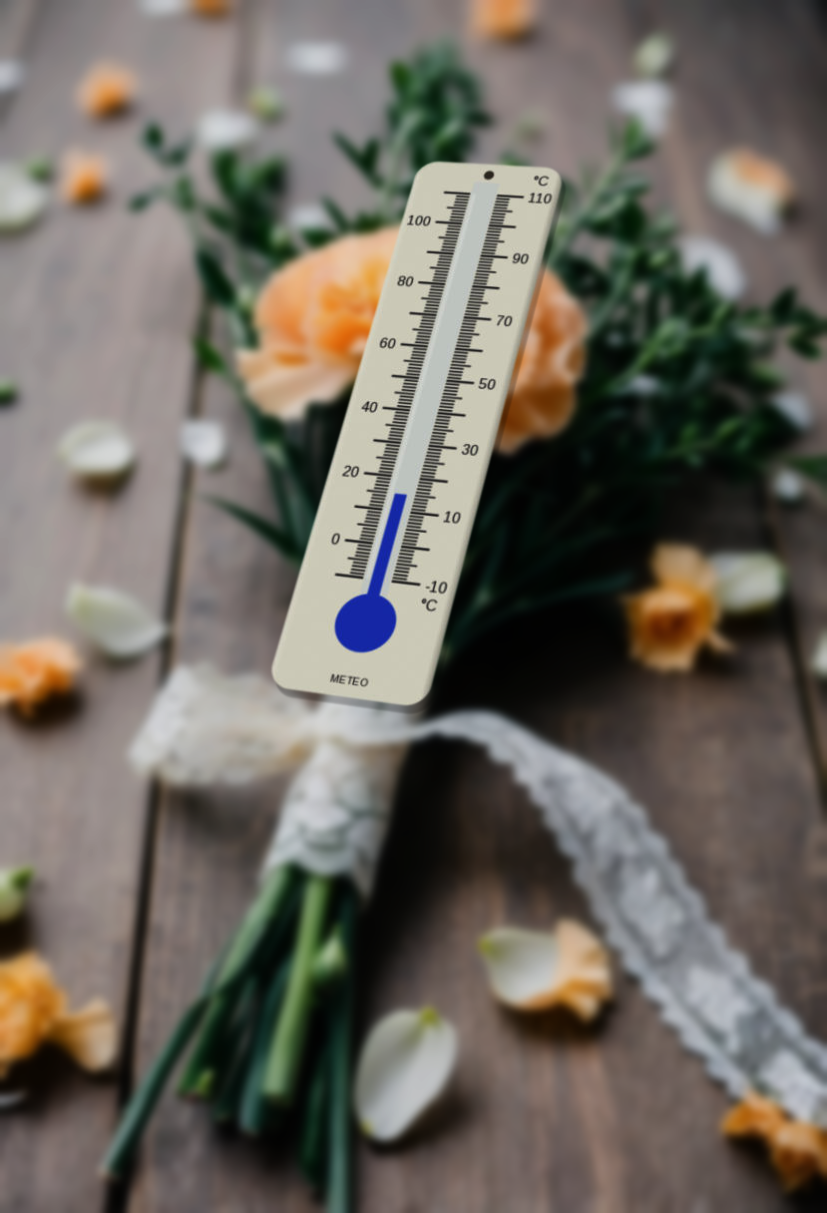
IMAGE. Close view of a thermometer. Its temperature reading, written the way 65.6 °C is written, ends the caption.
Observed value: 15 °C
